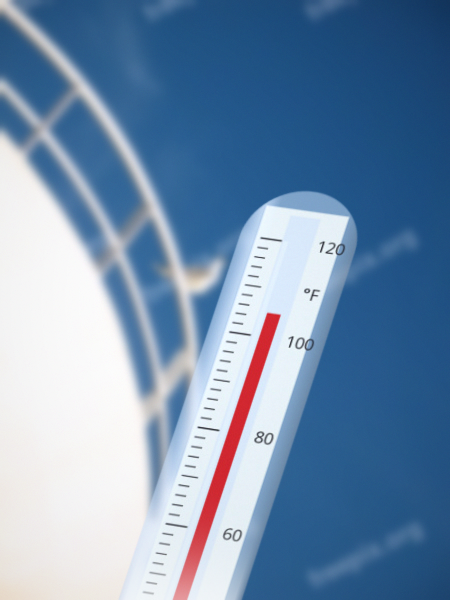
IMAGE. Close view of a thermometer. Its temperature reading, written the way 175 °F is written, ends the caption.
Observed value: 105 °F
